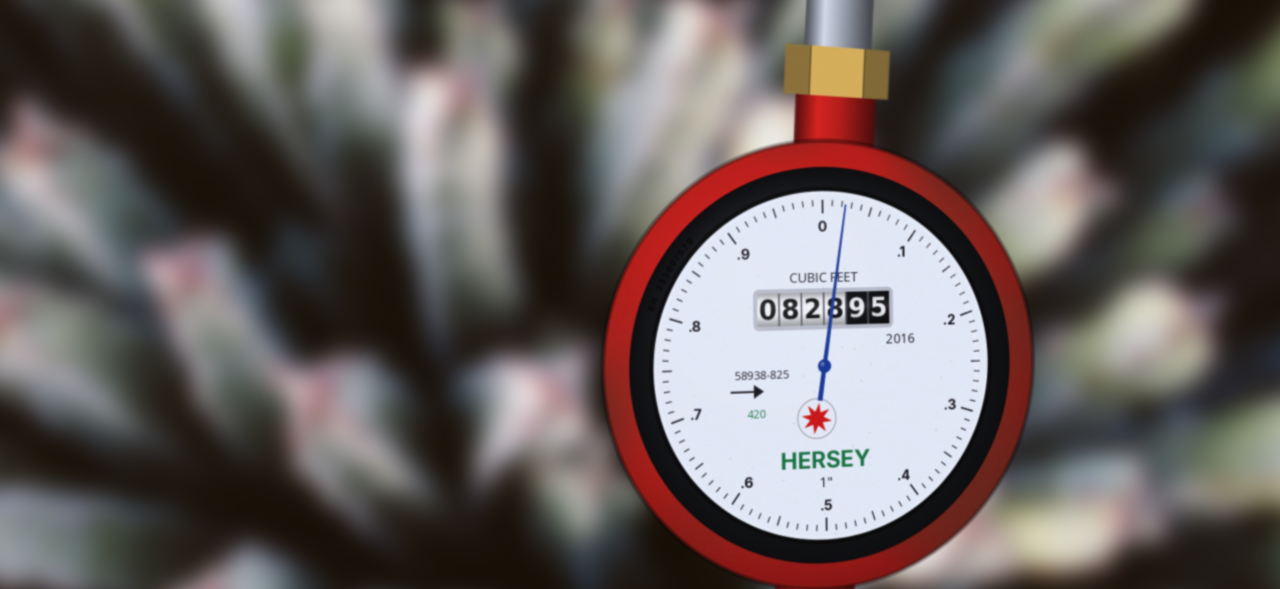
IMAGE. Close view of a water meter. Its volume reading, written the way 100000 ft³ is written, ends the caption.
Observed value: 82895.02 ft³
